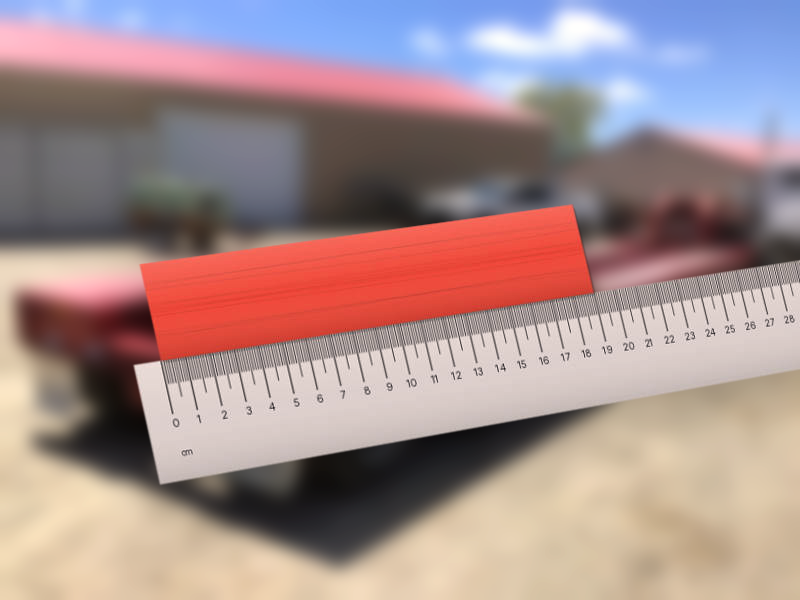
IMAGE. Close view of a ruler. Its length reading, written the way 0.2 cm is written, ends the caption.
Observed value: 19 cm
